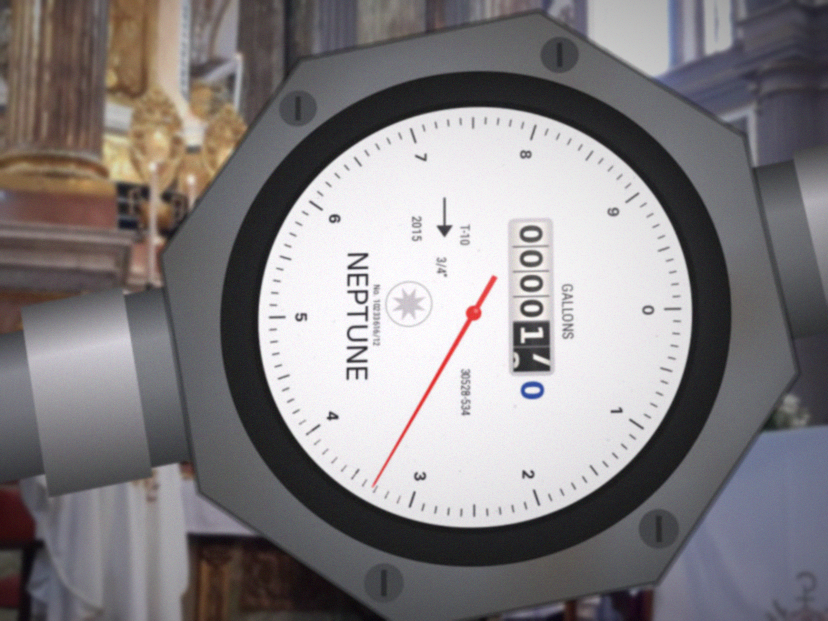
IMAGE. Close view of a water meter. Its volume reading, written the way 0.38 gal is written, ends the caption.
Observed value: 173.3 gal
